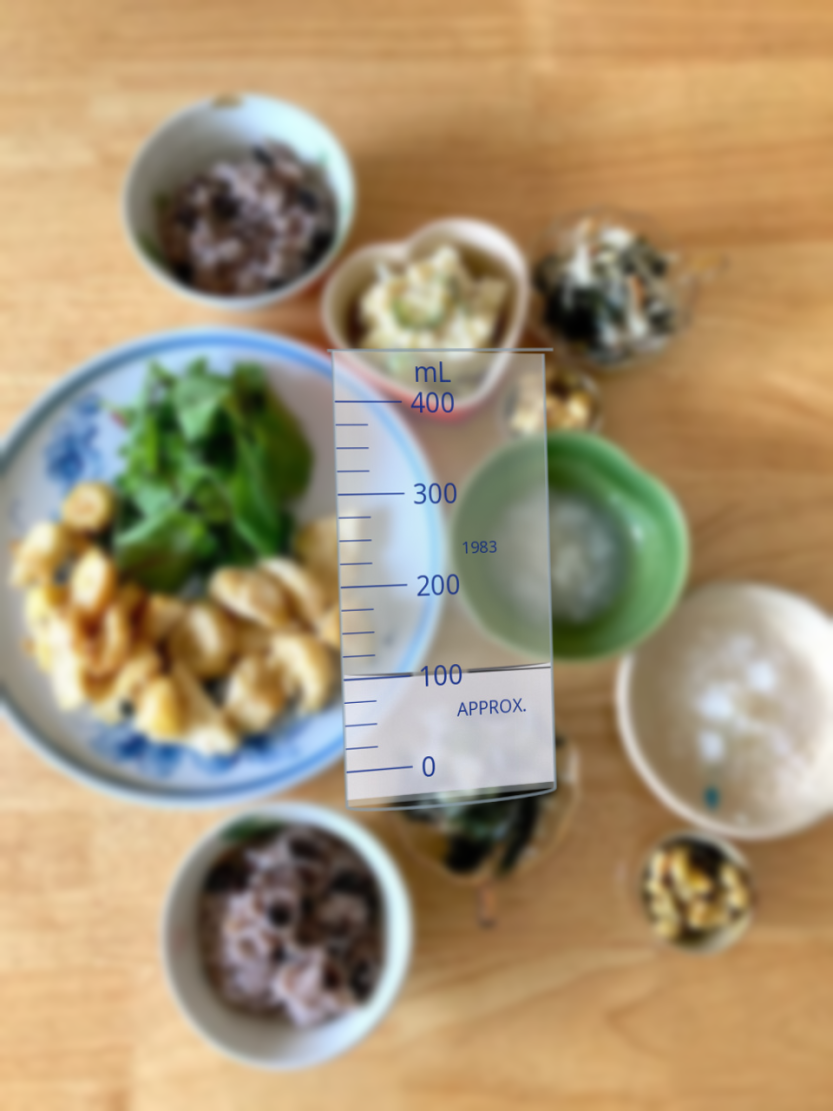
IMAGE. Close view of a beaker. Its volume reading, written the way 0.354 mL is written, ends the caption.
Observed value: 100 mL
